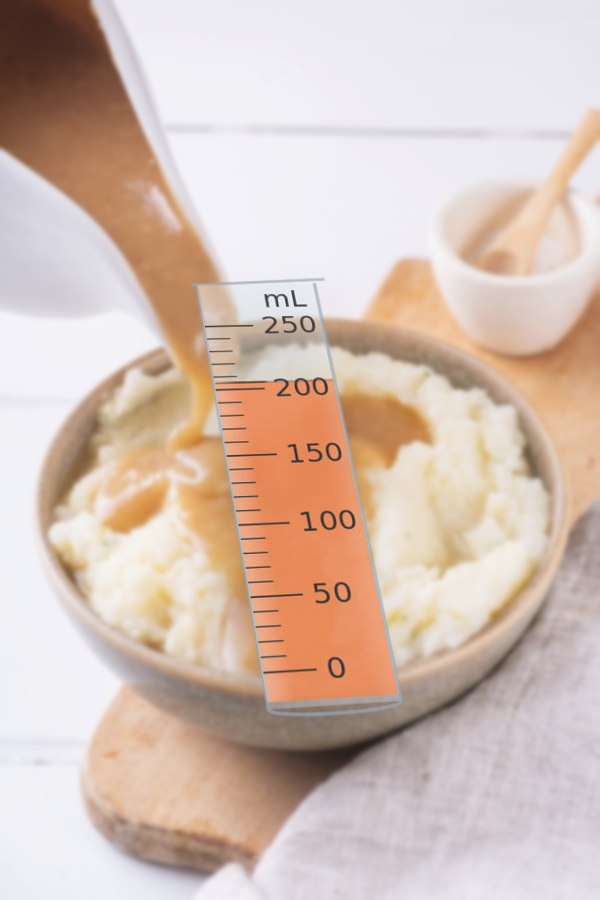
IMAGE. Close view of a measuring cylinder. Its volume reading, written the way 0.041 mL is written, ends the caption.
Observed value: 205 mL
